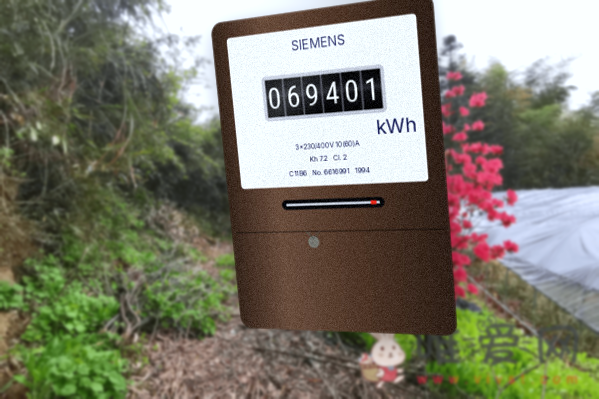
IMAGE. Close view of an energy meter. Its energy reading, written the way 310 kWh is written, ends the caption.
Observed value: 69401 kWh
